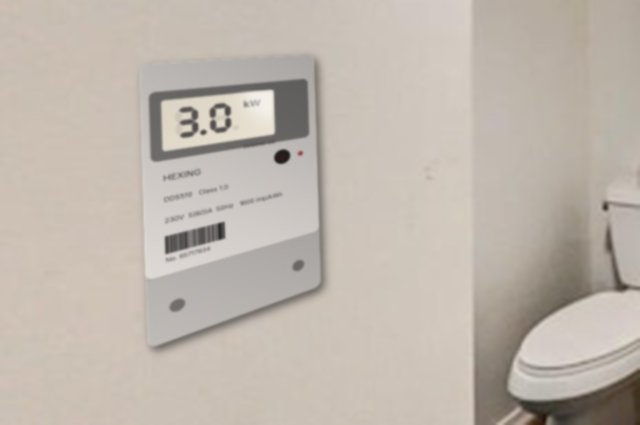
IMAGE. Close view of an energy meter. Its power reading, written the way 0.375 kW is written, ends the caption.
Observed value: 3.0 kW
